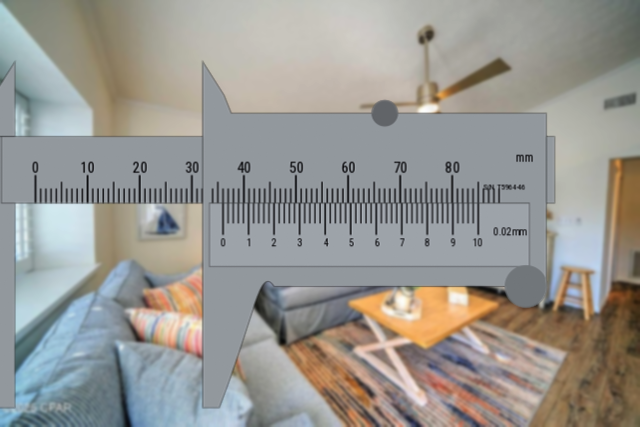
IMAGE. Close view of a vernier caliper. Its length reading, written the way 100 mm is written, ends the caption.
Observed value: 36.0 mm
